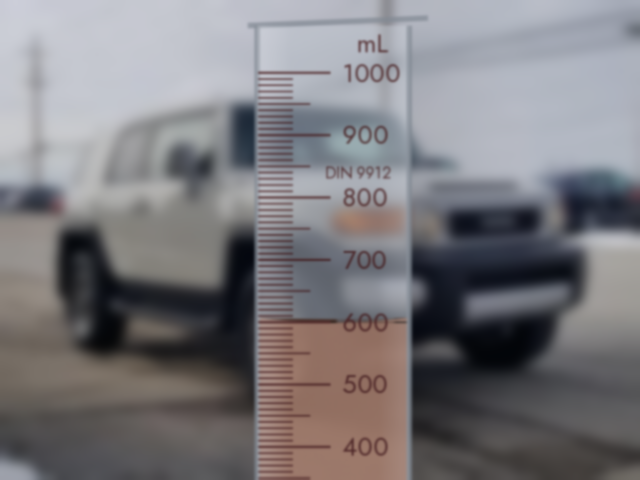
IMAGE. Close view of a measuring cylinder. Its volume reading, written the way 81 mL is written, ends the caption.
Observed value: 600 mL
